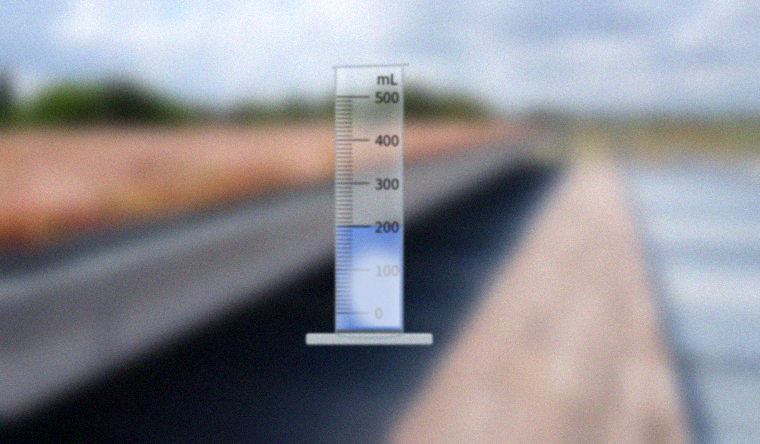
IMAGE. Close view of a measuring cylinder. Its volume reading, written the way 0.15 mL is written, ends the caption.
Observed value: 200 mL
